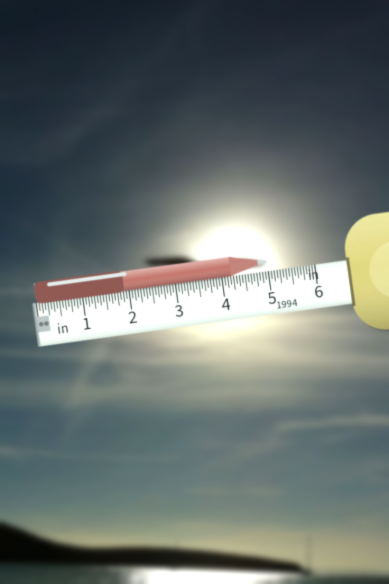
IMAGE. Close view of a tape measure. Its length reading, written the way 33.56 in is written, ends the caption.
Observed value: 5 in
